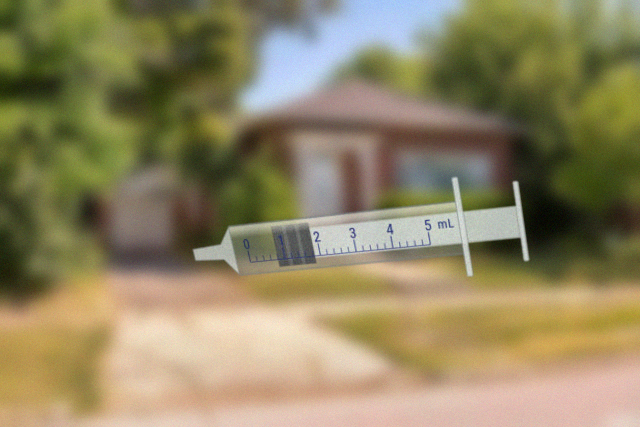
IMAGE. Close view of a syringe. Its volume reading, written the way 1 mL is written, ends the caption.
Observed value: 0.8 mL
